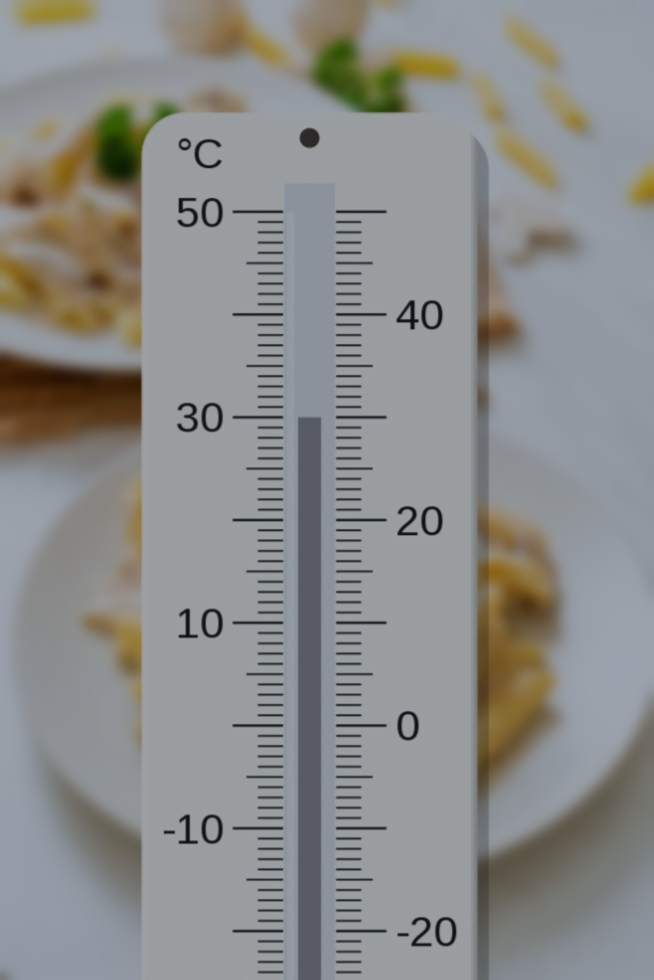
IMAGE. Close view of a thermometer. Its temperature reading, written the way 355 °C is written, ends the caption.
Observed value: 30 °C
